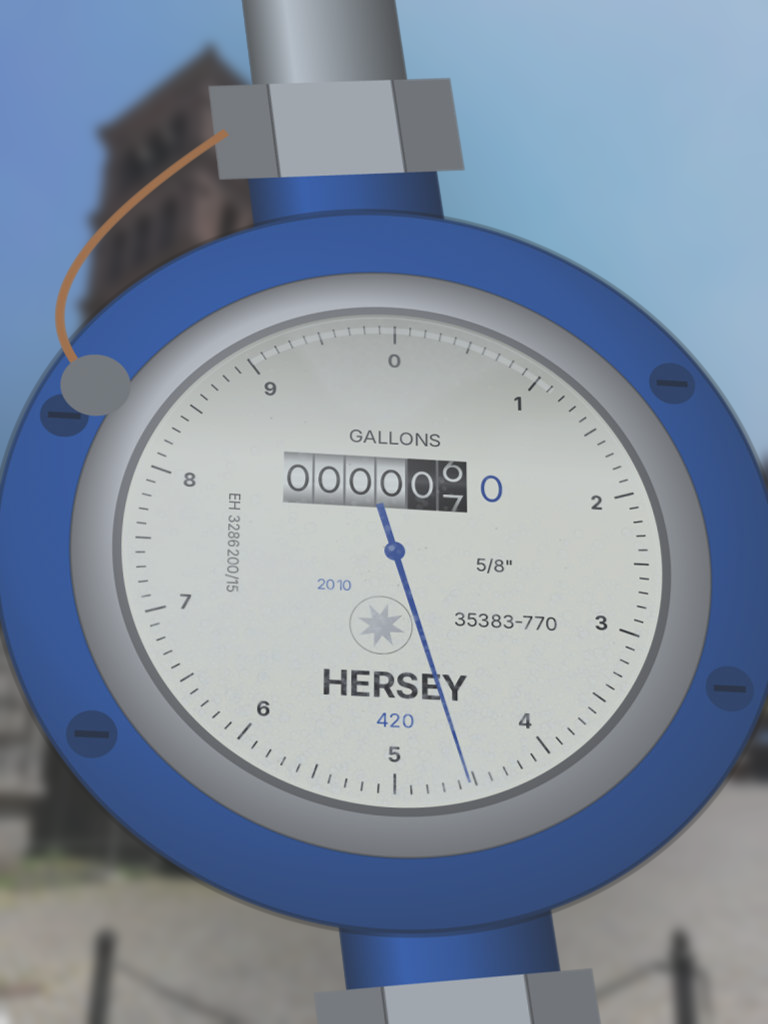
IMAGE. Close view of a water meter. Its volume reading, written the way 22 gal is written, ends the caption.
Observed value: 64.5 gal
